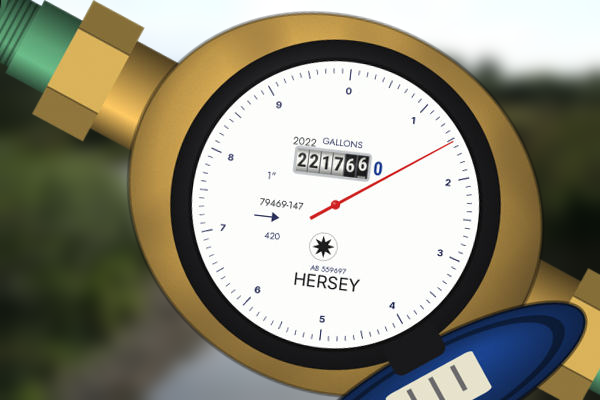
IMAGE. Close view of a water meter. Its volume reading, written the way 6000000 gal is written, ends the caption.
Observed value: 2217661.5 gal
